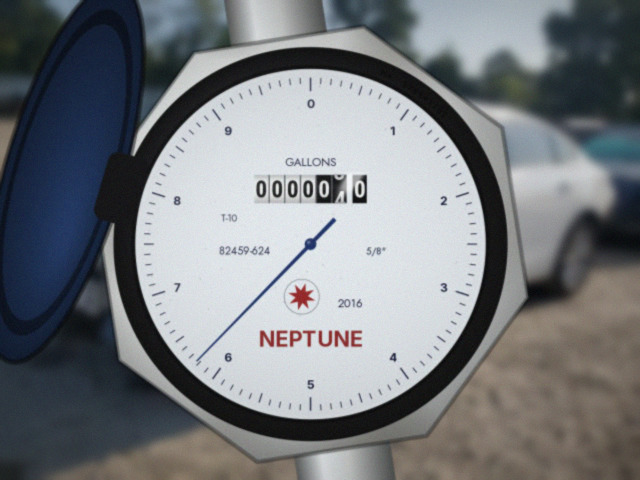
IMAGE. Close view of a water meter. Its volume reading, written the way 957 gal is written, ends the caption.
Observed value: 36.2 gal
